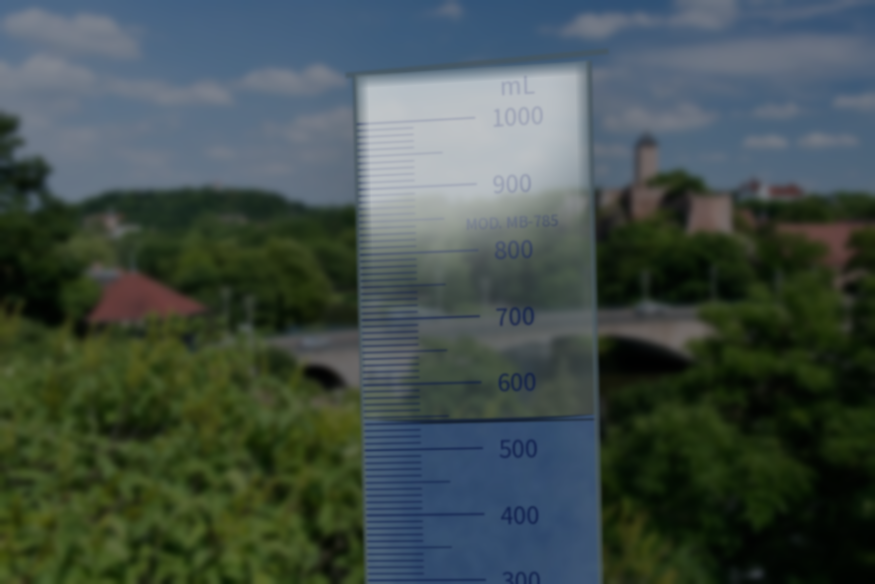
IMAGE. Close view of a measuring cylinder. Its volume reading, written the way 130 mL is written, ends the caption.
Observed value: 540 mL
